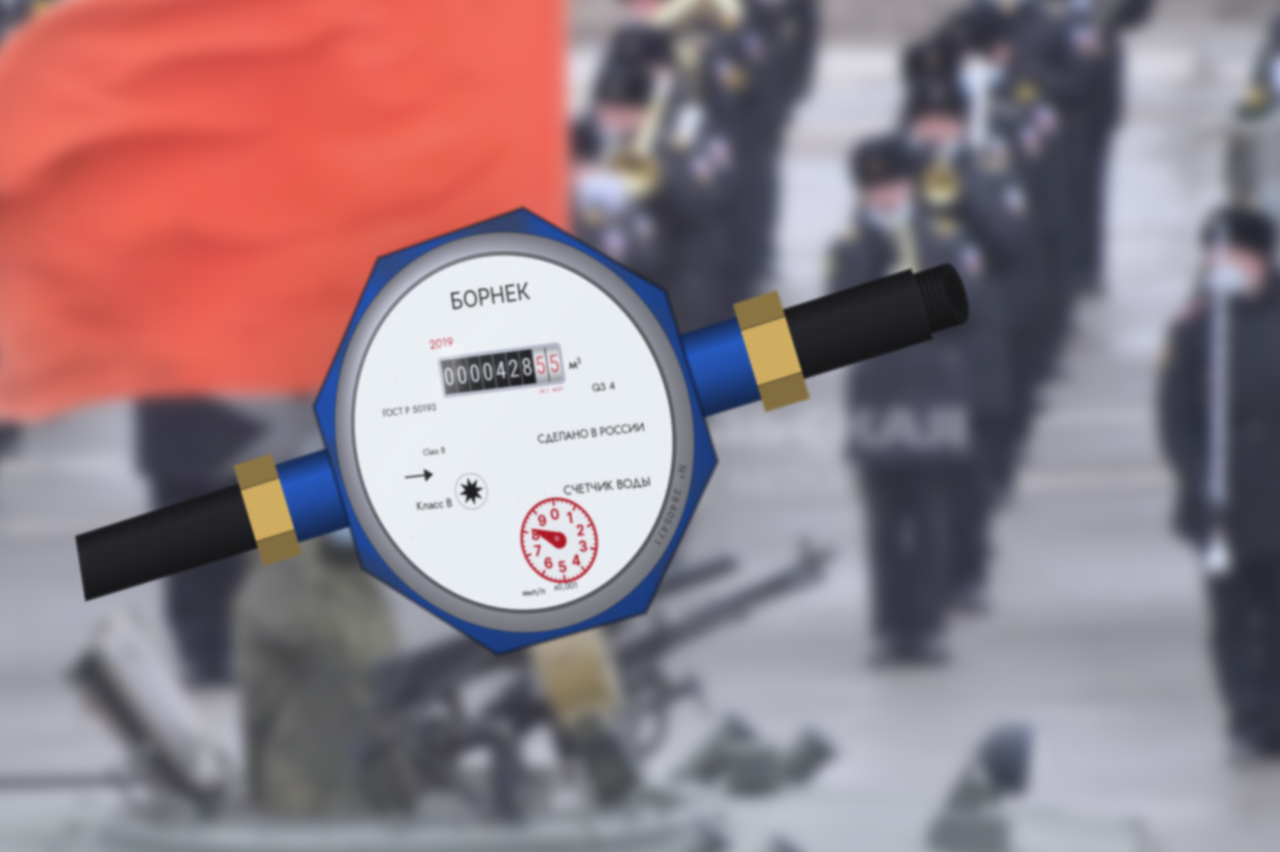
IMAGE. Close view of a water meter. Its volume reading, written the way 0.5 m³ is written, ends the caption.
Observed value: 428.558 m³
